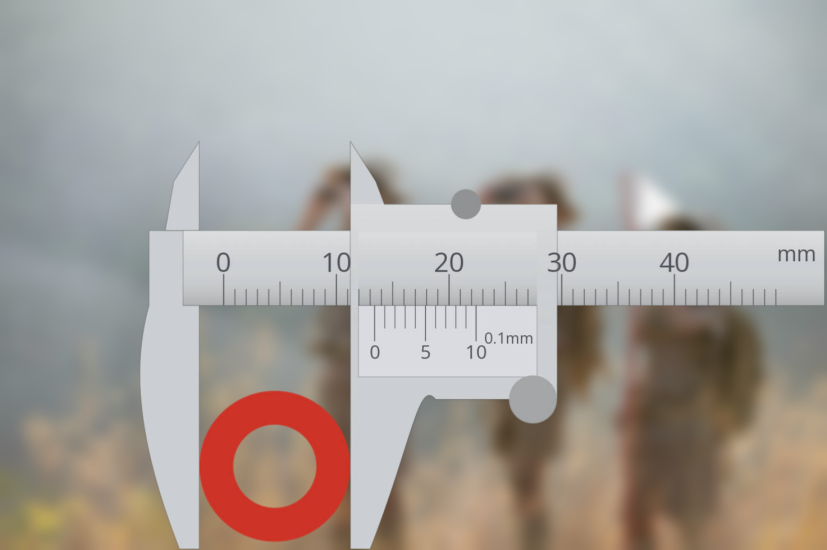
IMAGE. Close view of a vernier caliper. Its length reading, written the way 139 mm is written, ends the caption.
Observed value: 13.4 mm
